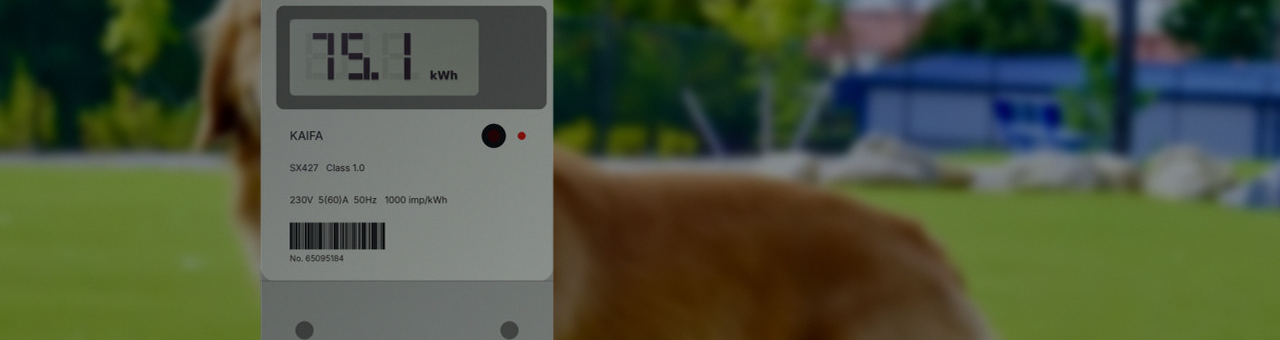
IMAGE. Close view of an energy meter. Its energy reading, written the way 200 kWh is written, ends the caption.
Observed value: 75.1 kWh
